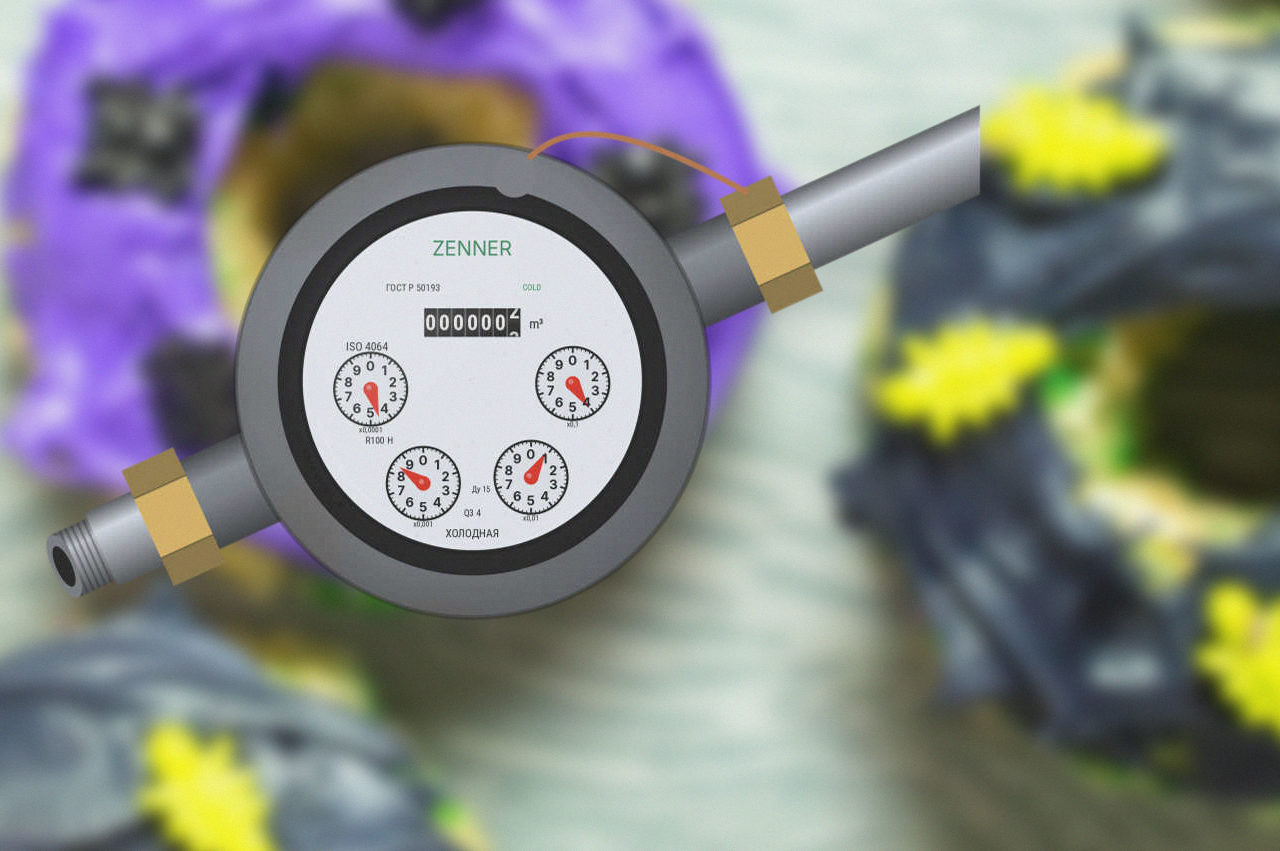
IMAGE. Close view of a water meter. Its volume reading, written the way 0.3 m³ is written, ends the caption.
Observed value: 2.4084 m³
